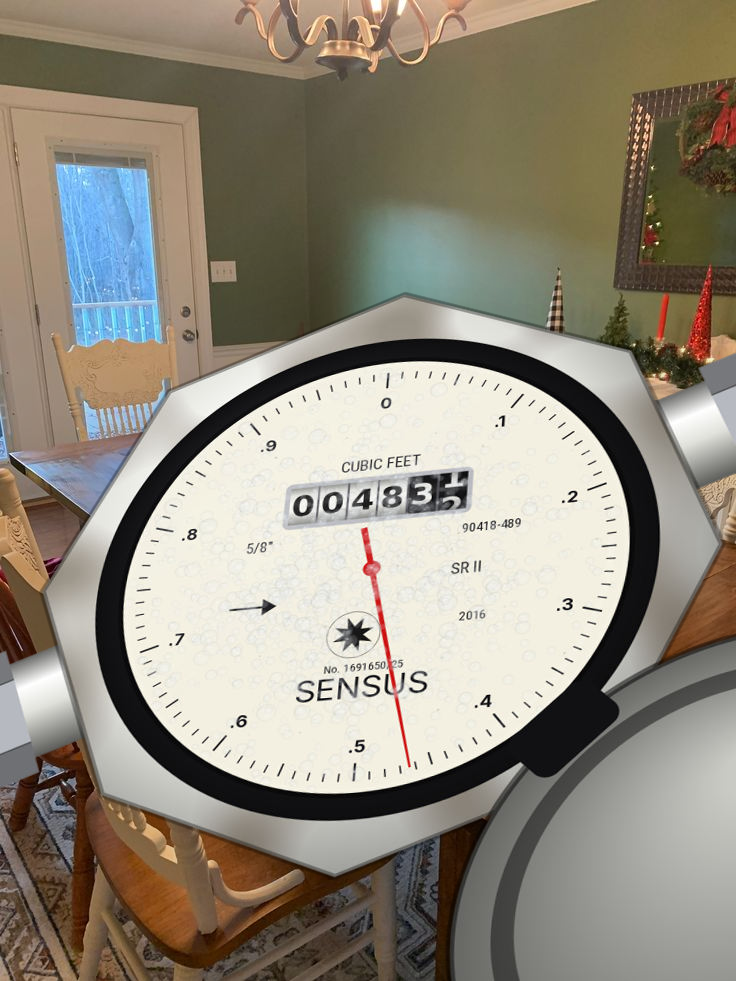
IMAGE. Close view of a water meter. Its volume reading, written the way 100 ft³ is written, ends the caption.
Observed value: 4831.46 ft³
